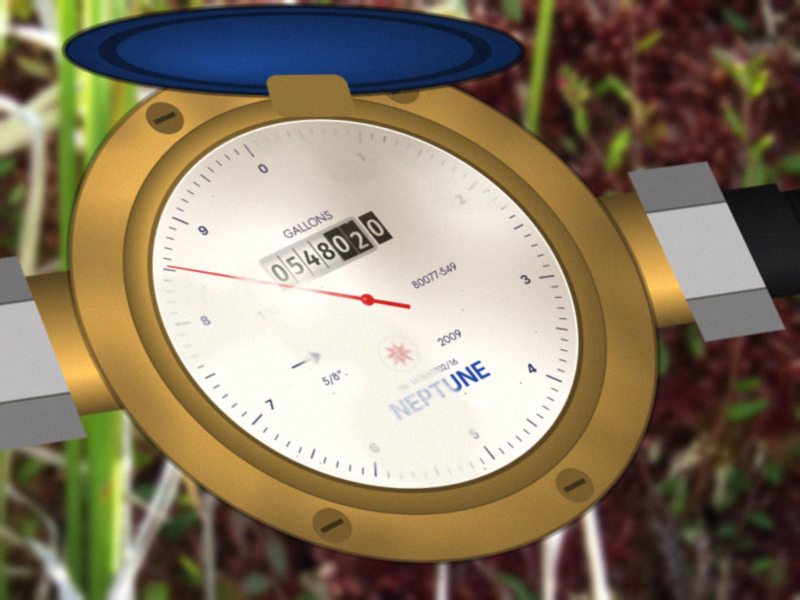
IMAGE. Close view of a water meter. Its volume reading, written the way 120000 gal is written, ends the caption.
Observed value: 548018.5 gal
